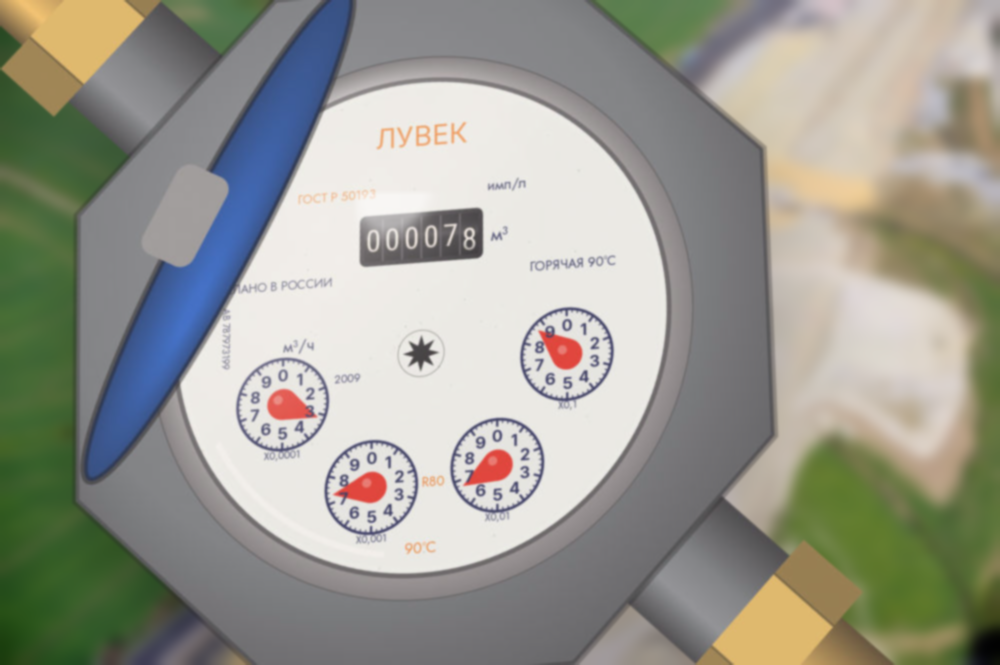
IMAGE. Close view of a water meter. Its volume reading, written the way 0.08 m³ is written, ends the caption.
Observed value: 77.8673 m³
